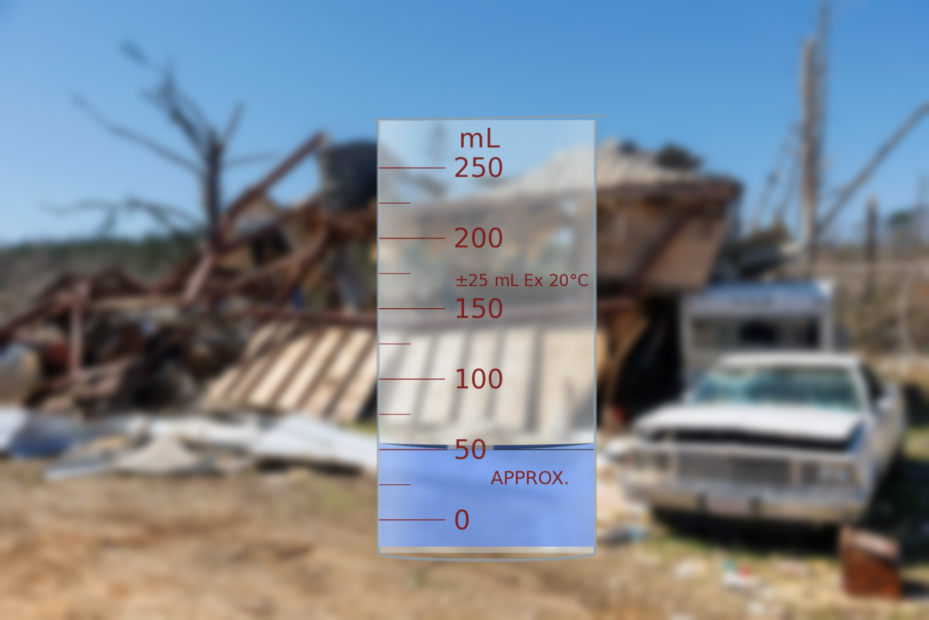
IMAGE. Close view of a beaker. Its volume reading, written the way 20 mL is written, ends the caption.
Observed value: 50 mL
